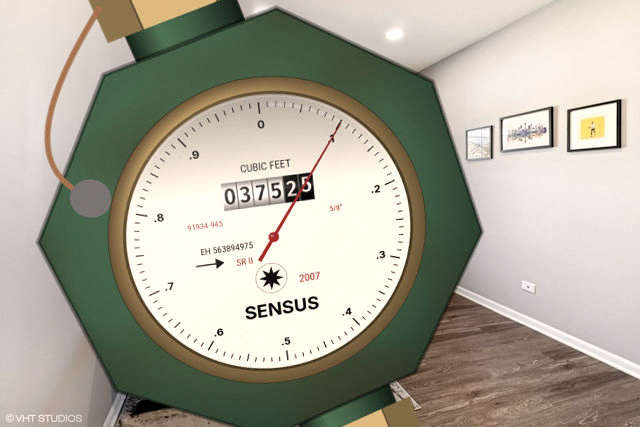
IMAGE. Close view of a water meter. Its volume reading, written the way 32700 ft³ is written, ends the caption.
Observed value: 37525.10 ft³
